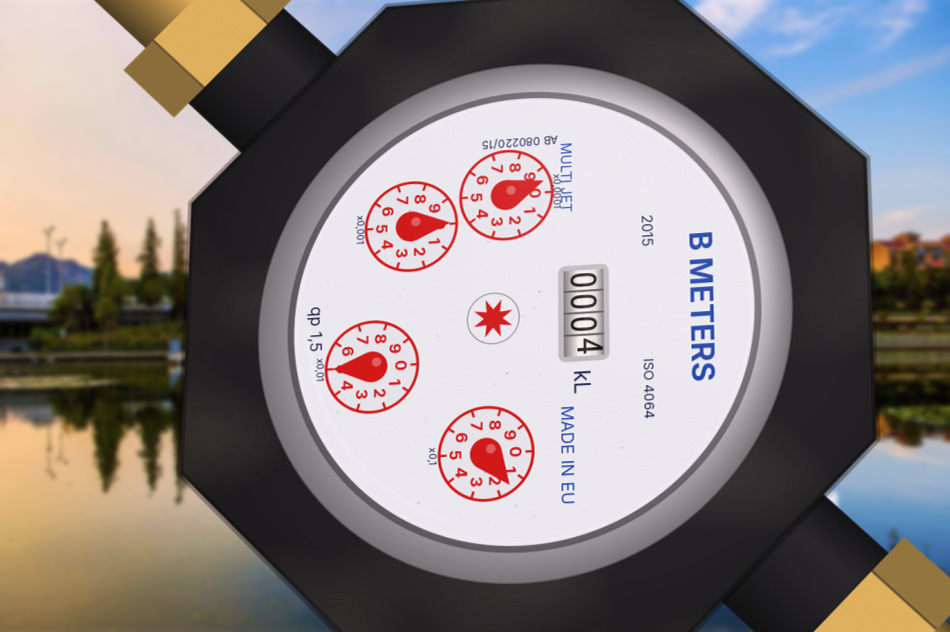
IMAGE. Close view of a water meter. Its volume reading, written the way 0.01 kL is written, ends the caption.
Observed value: 4.1499 kL
